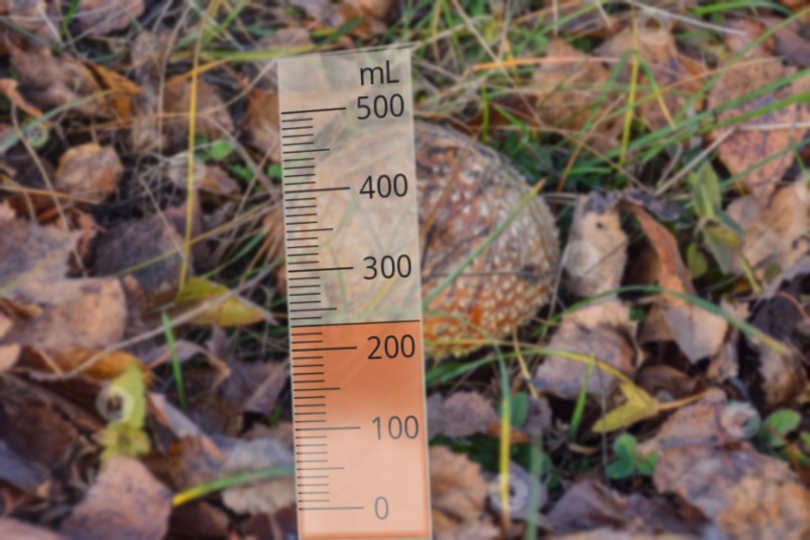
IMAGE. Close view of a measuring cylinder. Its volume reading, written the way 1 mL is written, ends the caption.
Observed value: 230 mL
